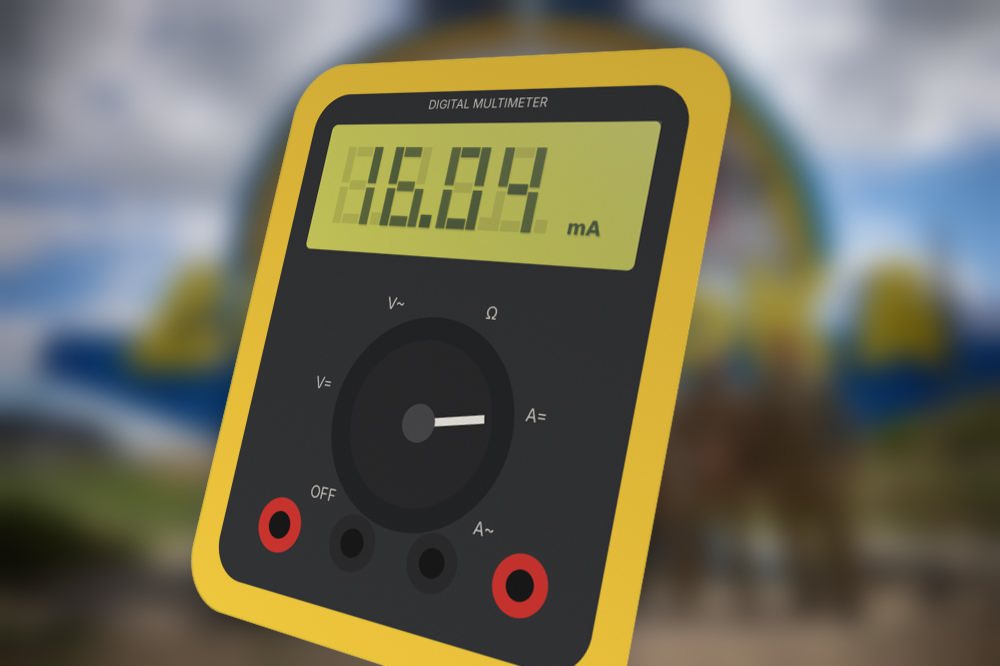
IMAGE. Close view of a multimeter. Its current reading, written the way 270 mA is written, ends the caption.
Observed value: 16.04 mA
